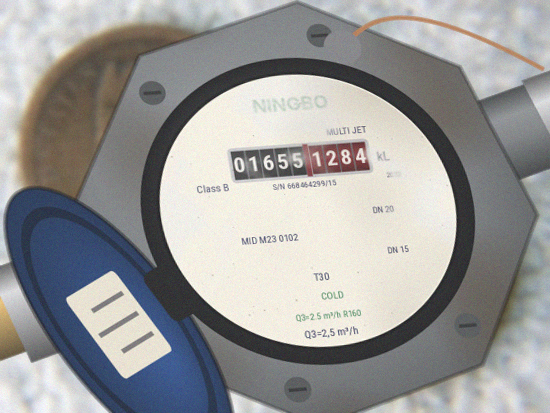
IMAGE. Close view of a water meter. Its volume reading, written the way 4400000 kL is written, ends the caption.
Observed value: 1655.1284 kL
